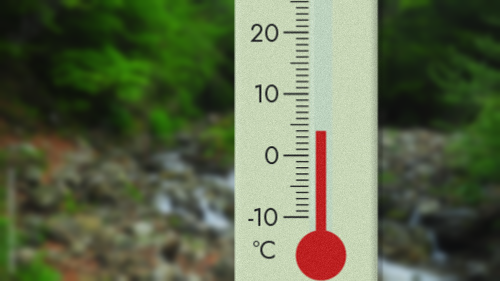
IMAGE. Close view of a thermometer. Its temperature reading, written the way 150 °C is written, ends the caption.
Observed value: 4 °C
